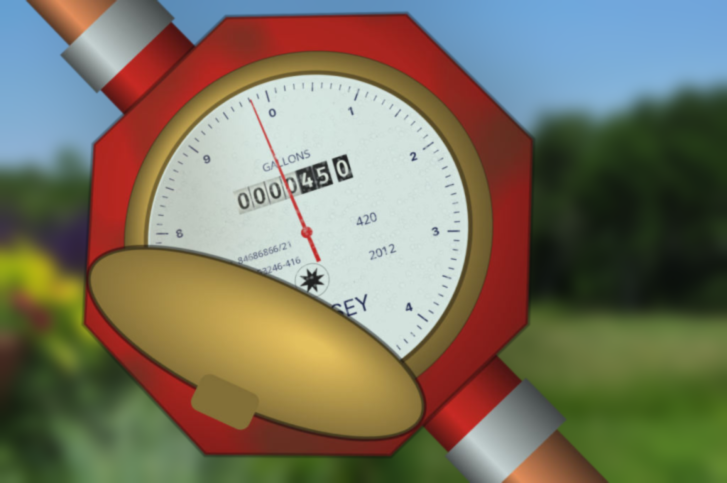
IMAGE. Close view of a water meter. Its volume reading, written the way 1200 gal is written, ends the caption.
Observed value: 449.8 gal
